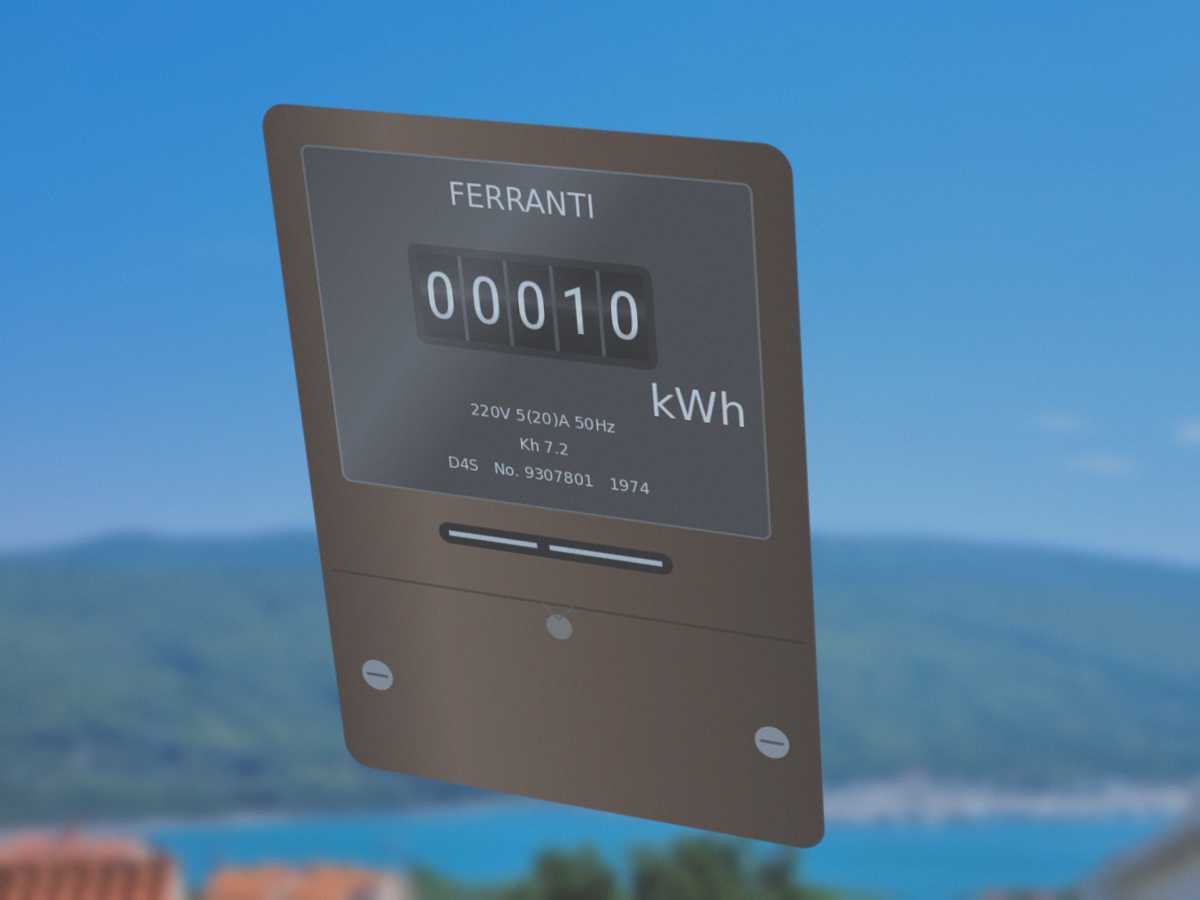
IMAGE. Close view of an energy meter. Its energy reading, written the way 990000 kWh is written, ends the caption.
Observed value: 10 kWh
